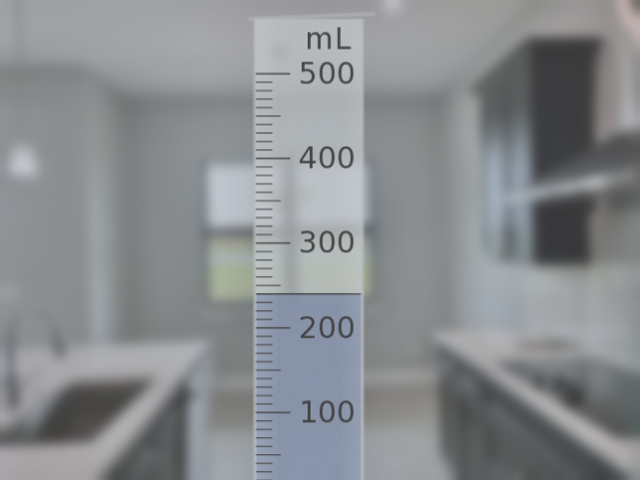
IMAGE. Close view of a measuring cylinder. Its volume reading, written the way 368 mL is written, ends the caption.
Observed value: 240 mL
